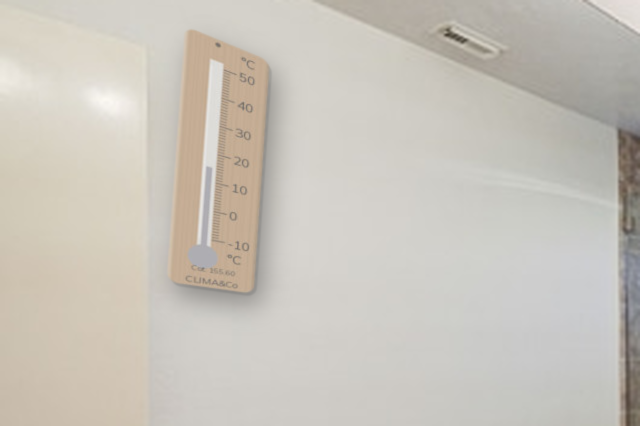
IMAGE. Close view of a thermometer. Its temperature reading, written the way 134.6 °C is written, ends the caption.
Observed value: 15 °C
